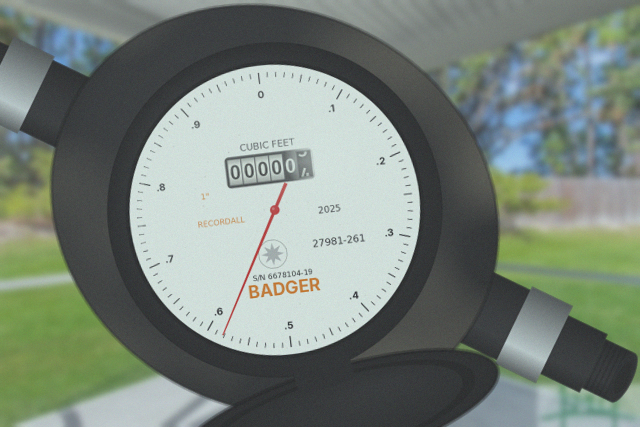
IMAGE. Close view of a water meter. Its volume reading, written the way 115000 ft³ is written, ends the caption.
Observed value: 3.58 ft³
